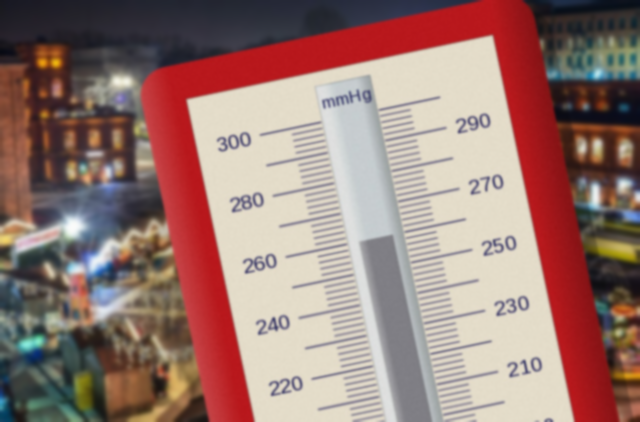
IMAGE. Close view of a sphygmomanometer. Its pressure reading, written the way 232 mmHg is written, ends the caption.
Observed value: 260 mmHg
